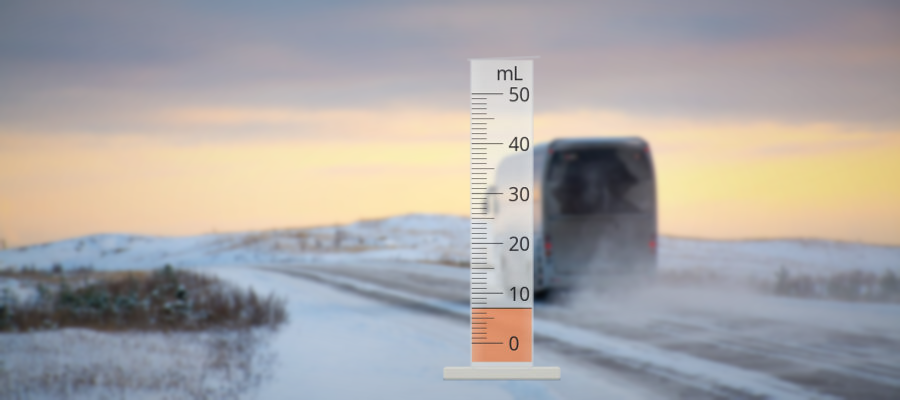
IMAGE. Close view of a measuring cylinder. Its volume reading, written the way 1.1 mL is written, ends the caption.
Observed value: 7 mL
